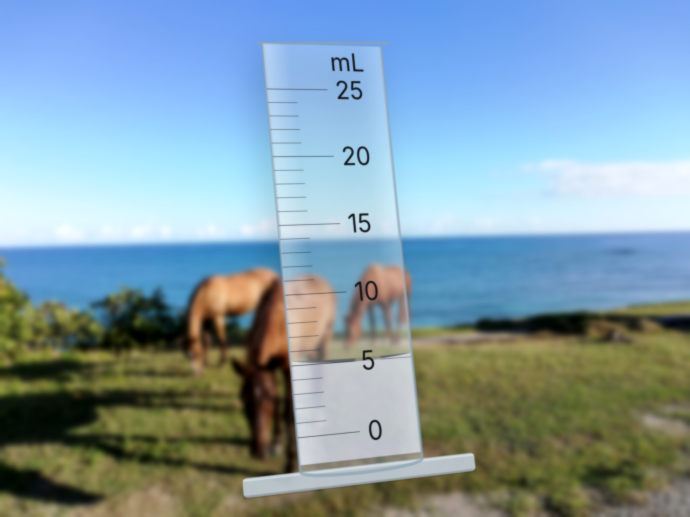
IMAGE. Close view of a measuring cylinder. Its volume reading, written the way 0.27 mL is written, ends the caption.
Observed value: 5 mL
